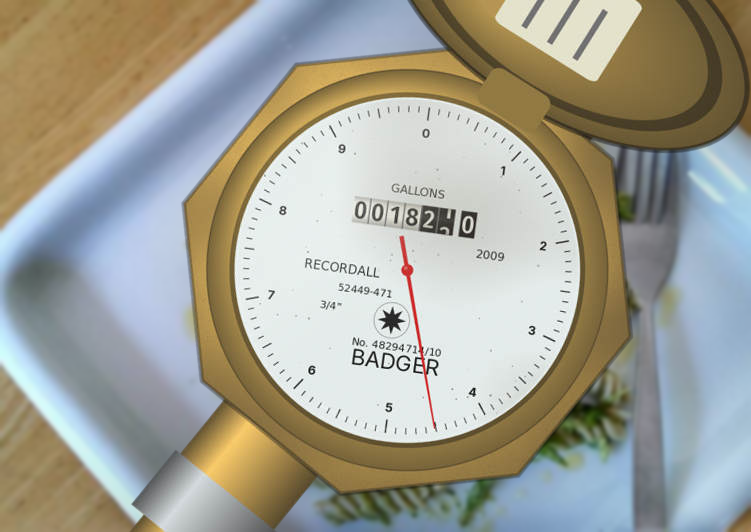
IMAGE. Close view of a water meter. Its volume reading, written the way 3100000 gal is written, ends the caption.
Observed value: 18214.5 gal
